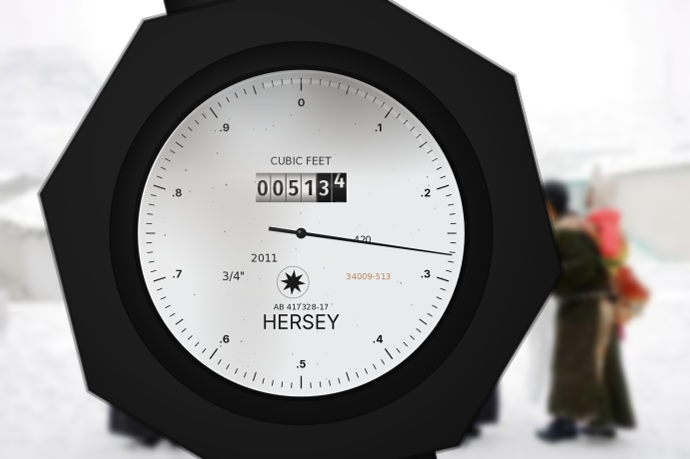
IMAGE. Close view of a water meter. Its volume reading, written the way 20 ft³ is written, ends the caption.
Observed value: 5134.27 ft³
